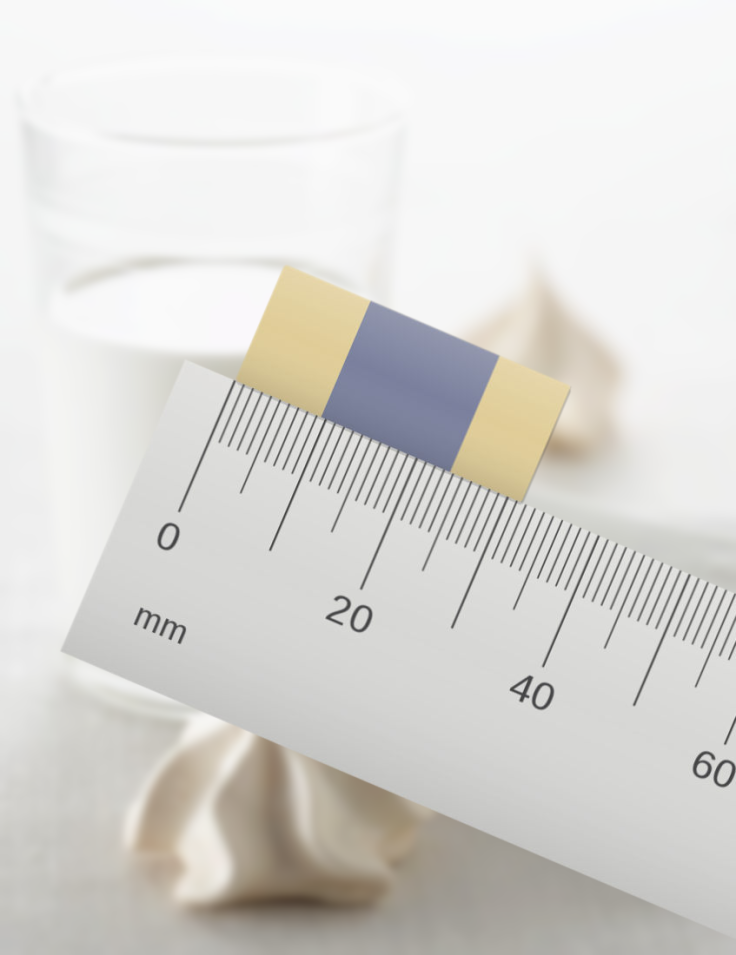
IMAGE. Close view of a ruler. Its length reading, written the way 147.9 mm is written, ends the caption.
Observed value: 31.5 mm
